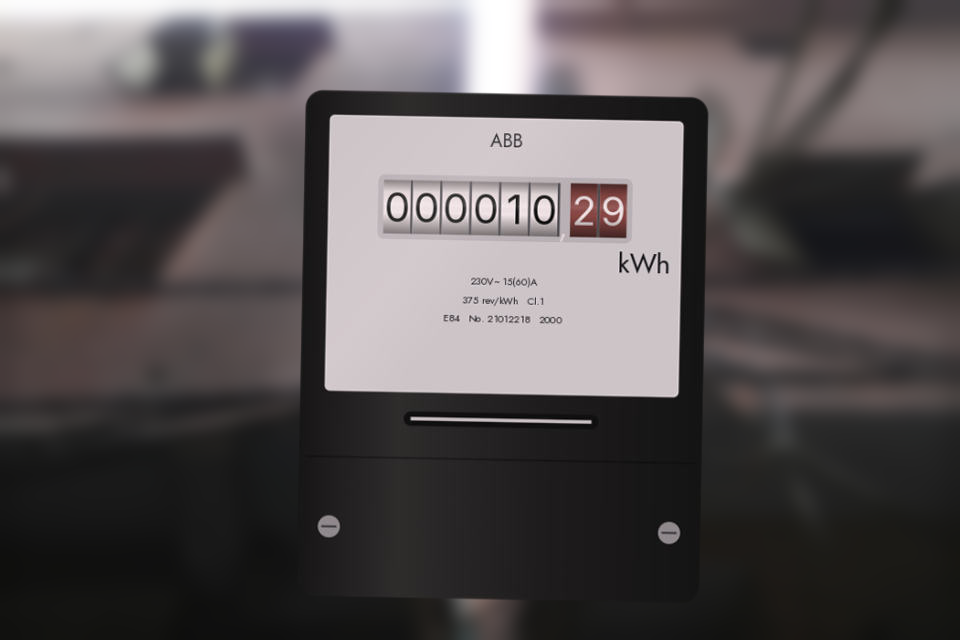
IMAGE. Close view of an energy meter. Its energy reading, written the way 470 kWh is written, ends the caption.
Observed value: 10.29 kWh
